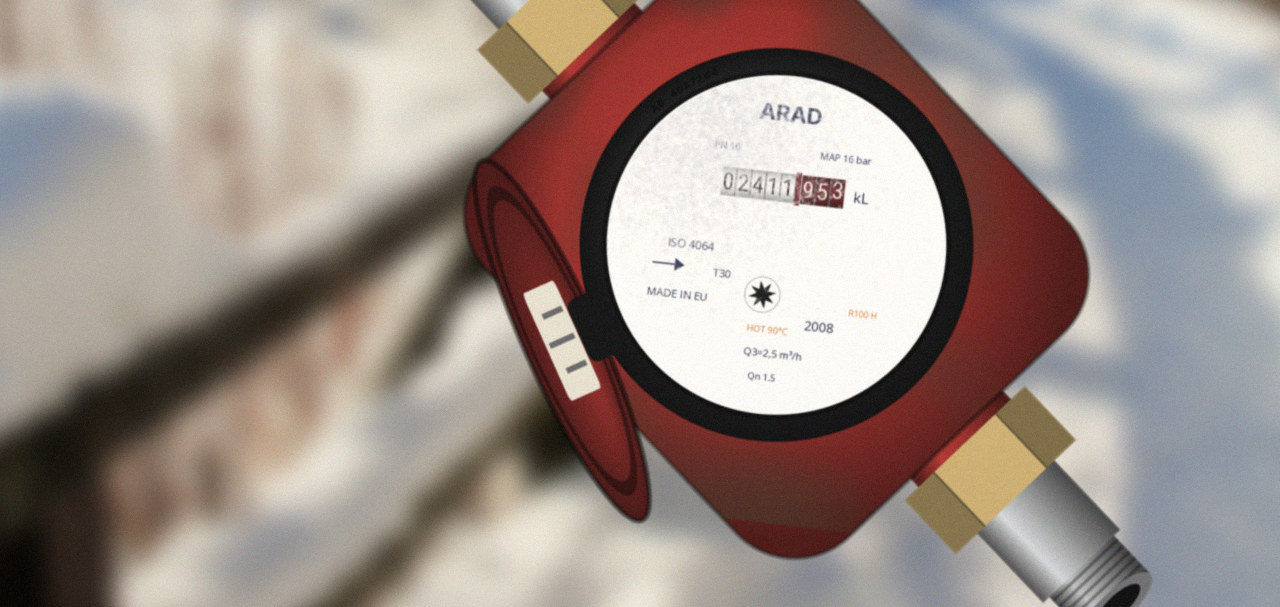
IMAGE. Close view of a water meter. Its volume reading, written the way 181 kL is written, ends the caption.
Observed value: 2411.953 kL
